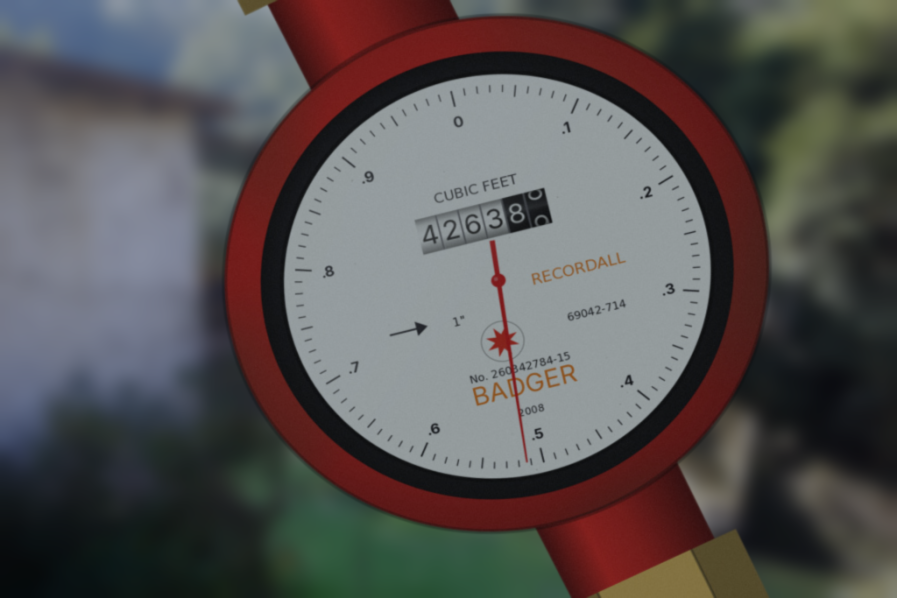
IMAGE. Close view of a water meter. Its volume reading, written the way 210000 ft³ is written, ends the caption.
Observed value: 426388.51 ft³
